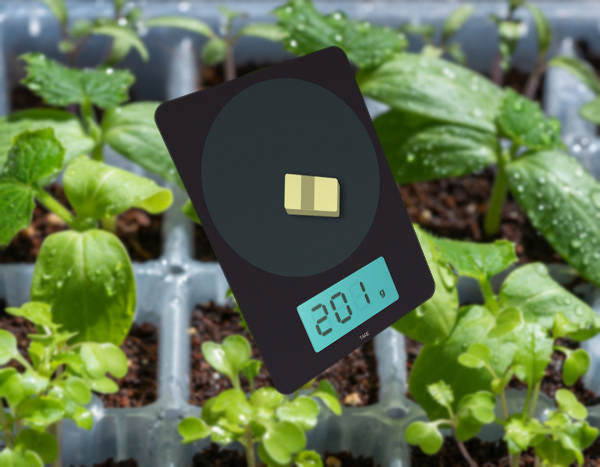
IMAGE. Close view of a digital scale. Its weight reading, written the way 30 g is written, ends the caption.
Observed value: 201 g
